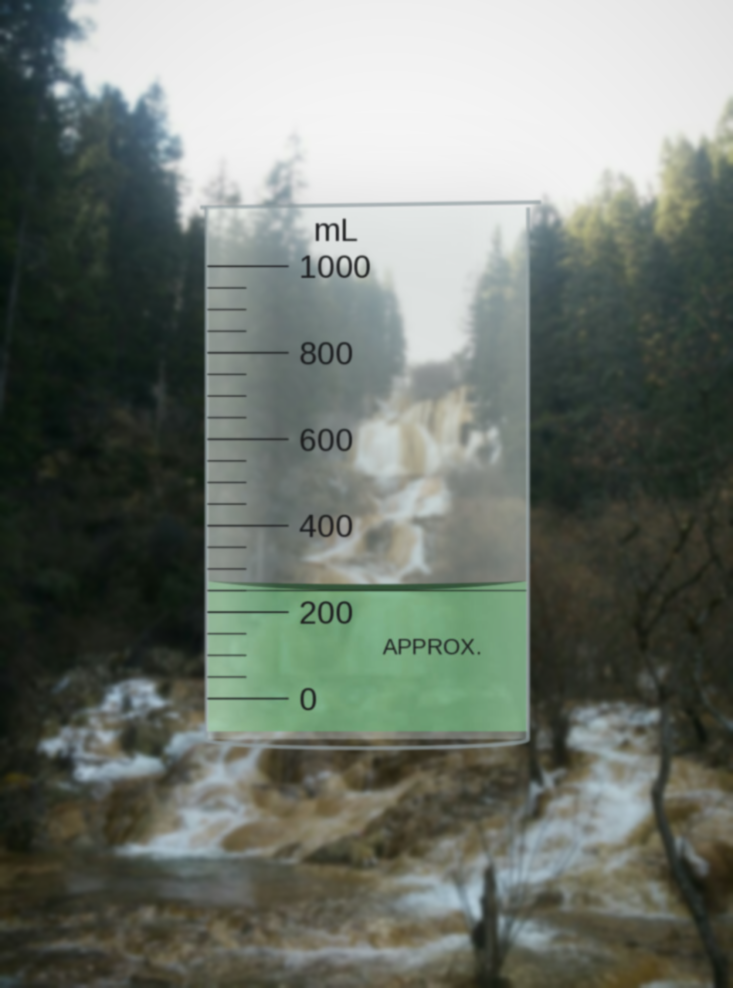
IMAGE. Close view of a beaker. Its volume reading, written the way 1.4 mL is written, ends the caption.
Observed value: 250 mL
